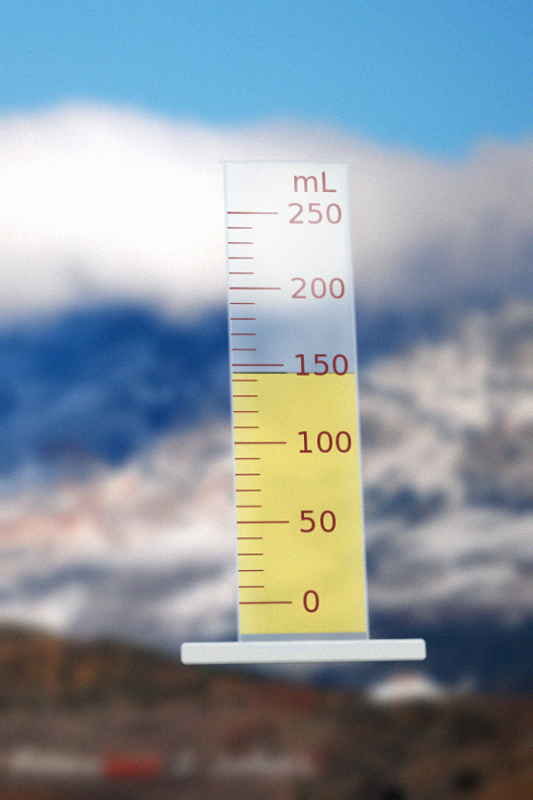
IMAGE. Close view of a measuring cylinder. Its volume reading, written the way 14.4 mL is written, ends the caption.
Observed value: 145 mL
